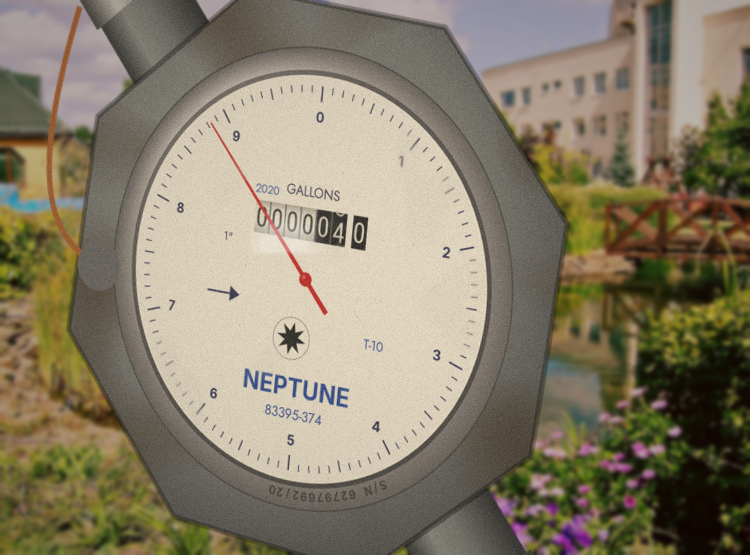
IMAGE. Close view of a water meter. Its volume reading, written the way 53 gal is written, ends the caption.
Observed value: 38.8 gal
